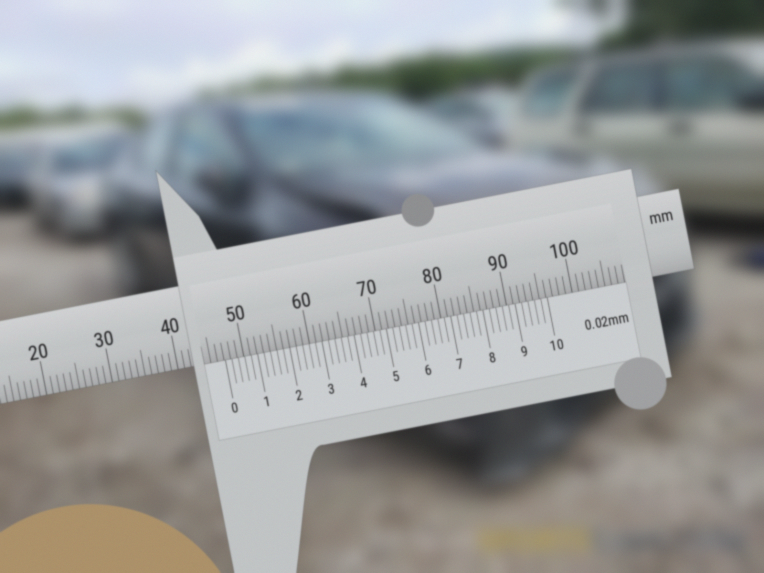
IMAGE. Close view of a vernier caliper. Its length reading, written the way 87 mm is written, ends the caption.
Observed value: 47.2 mm
